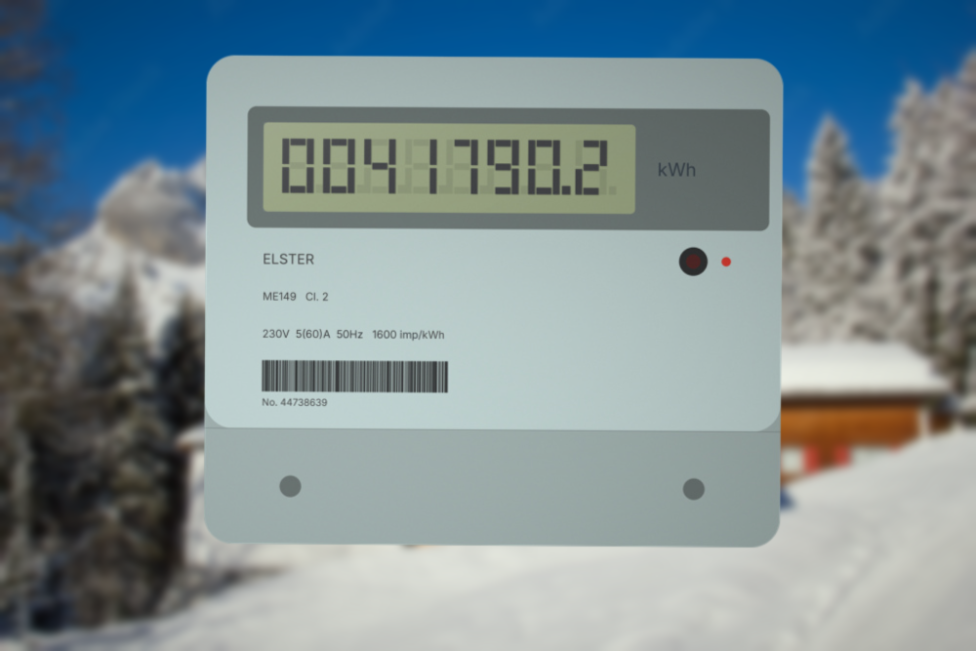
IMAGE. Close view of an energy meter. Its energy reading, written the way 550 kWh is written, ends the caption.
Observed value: 41790.2 kWh
